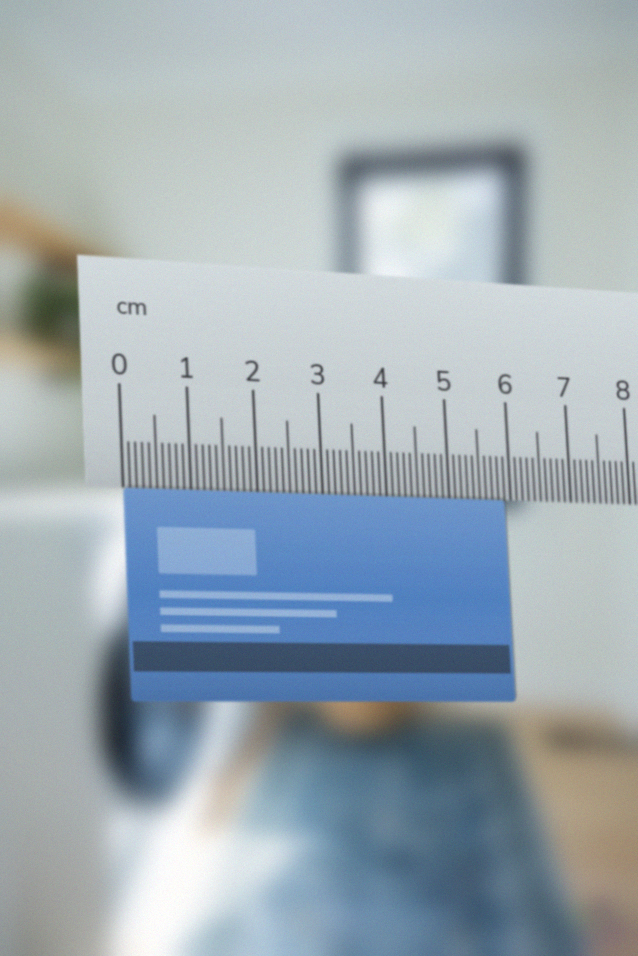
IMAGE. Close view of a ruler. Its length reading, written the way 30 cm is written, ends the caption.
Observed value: 5.9 cm
